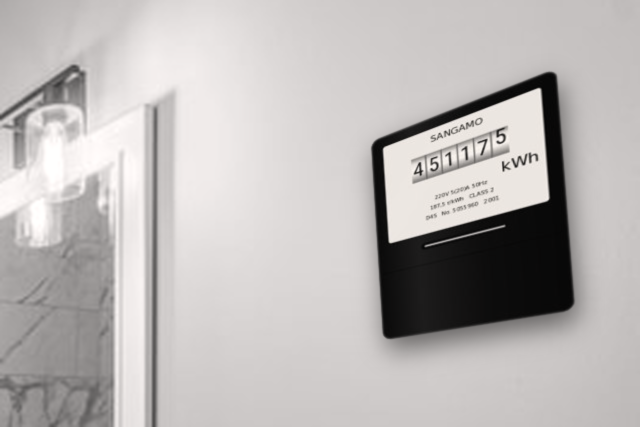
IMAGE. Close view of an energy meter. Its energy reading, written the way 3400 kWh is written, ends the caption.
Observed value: 451175 kWh
